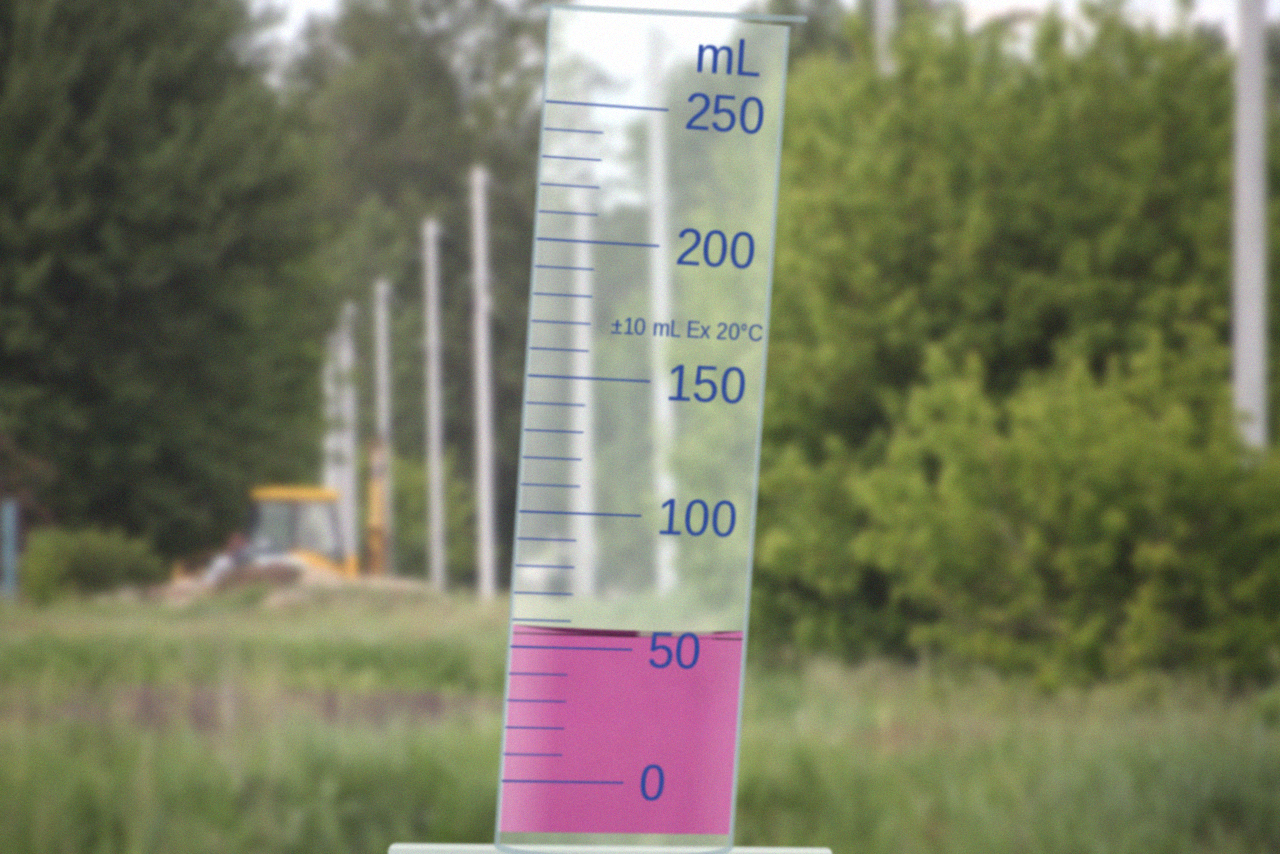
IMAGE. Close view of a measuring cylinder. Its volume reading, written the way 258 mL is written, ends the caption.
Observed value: 55 mL
